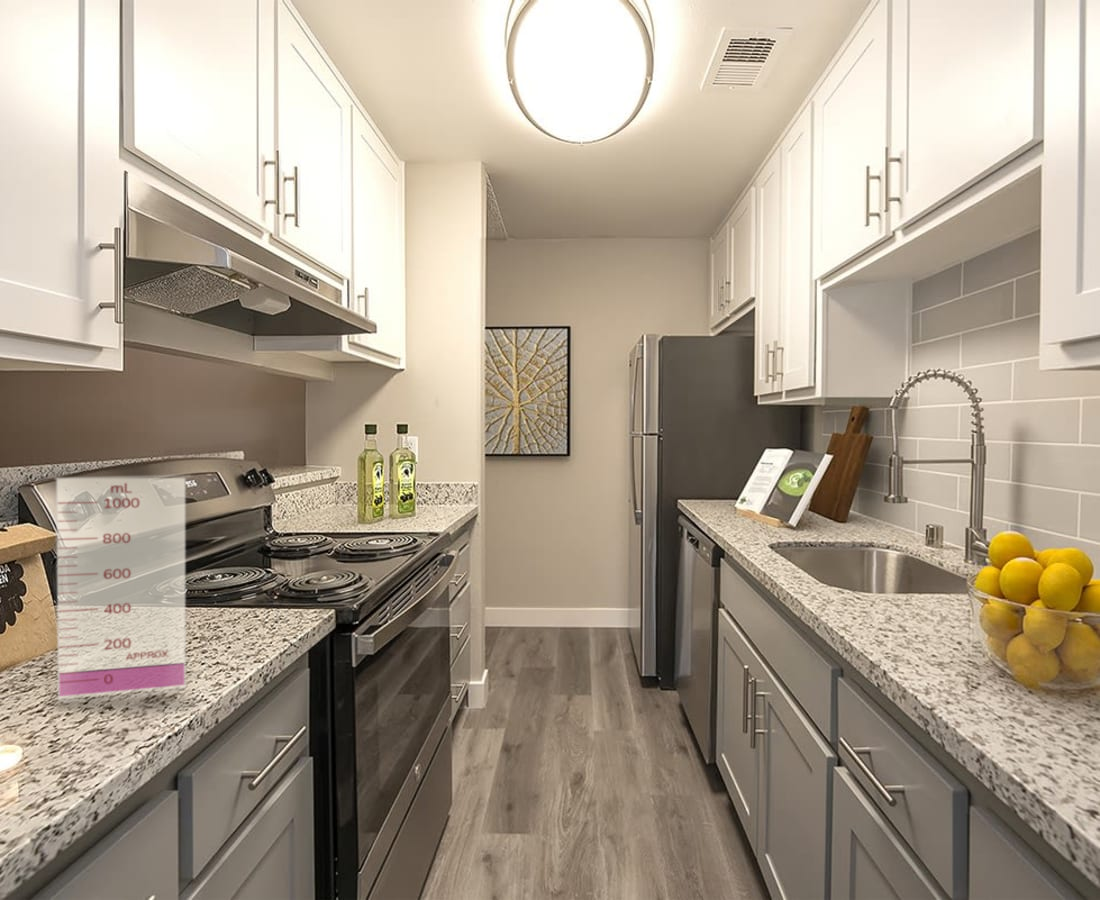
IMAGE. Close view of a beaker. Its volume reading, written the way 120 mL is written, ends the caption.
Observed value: 50 mL
